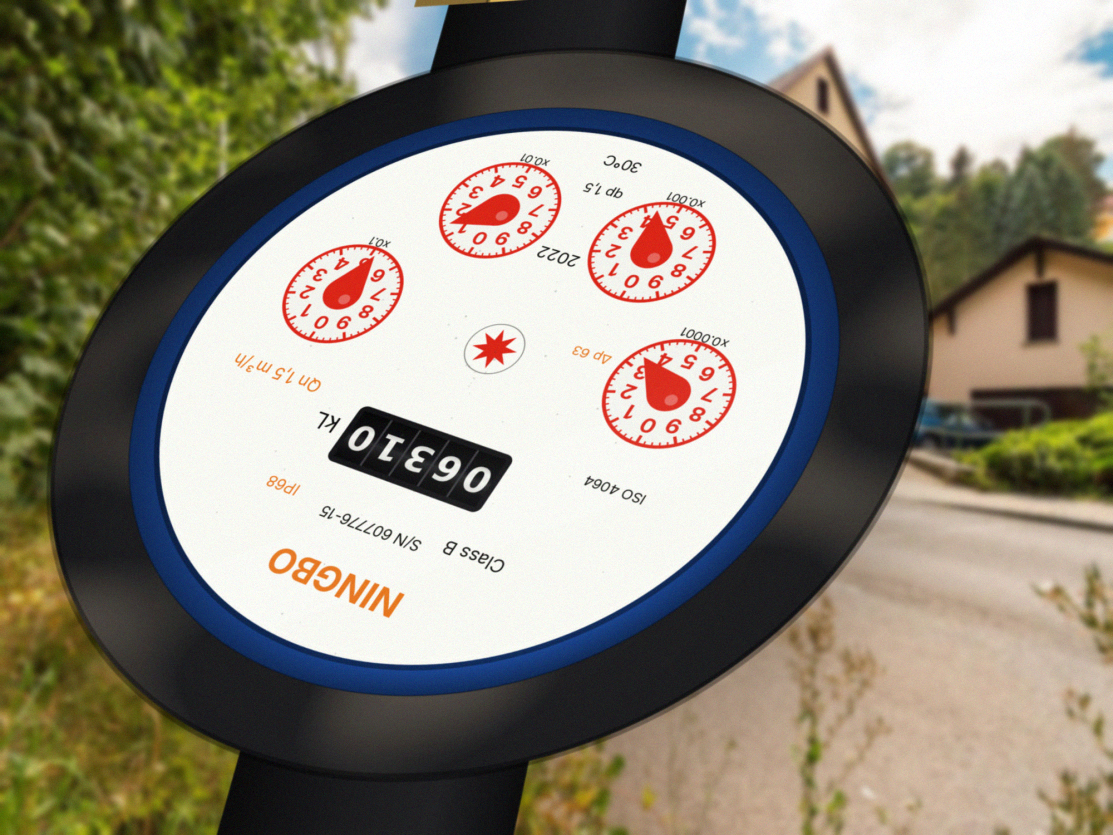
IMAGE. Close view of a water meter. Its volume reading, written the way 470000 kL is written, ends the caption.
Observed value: 6310.5143 kL
